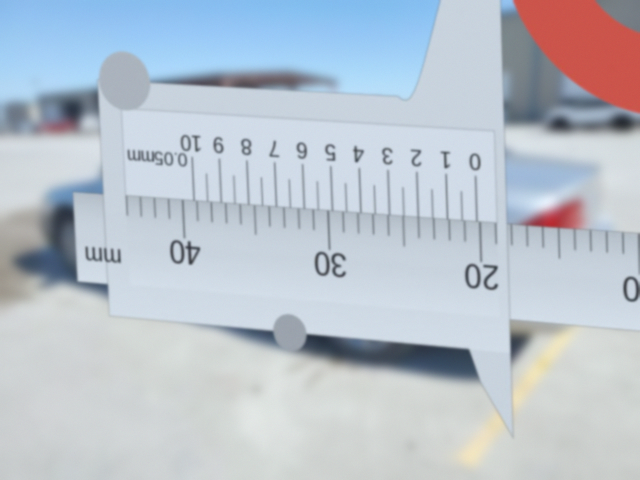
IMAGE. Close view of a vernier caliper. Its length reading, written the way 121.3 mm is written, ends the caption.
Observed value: 20.2 mm
